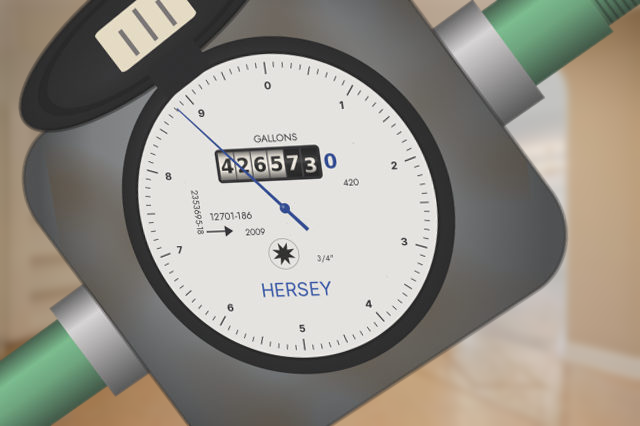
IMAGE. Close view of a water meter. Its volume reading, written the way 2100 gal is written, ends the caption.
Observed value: 4265728.8 gal
